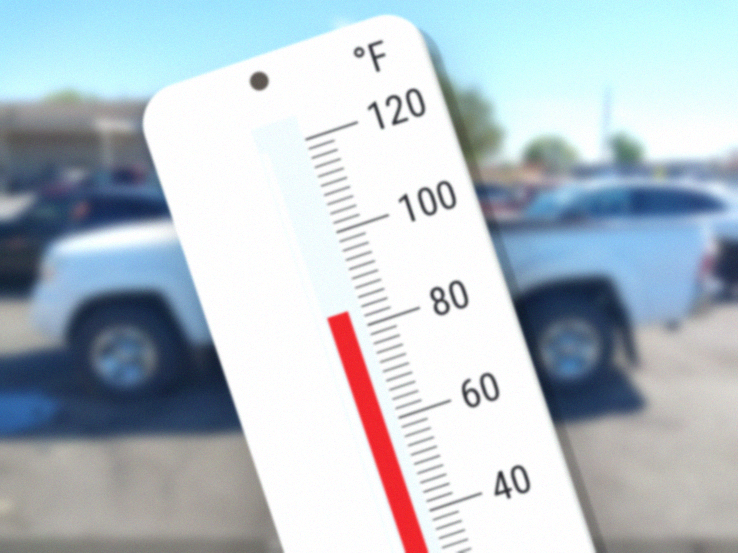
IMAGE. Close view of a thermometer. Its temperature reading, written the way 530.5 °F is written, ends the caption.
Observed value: 84 °F
